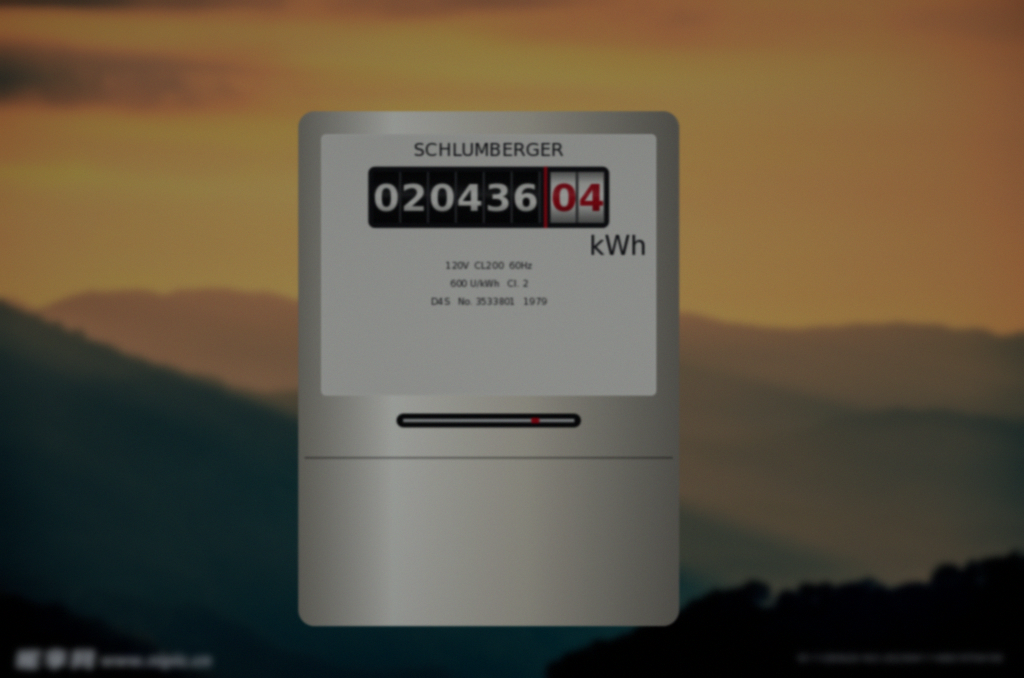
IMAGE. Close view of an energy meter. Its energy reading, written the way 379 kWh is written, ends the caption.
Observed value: 20436.04 kWh
